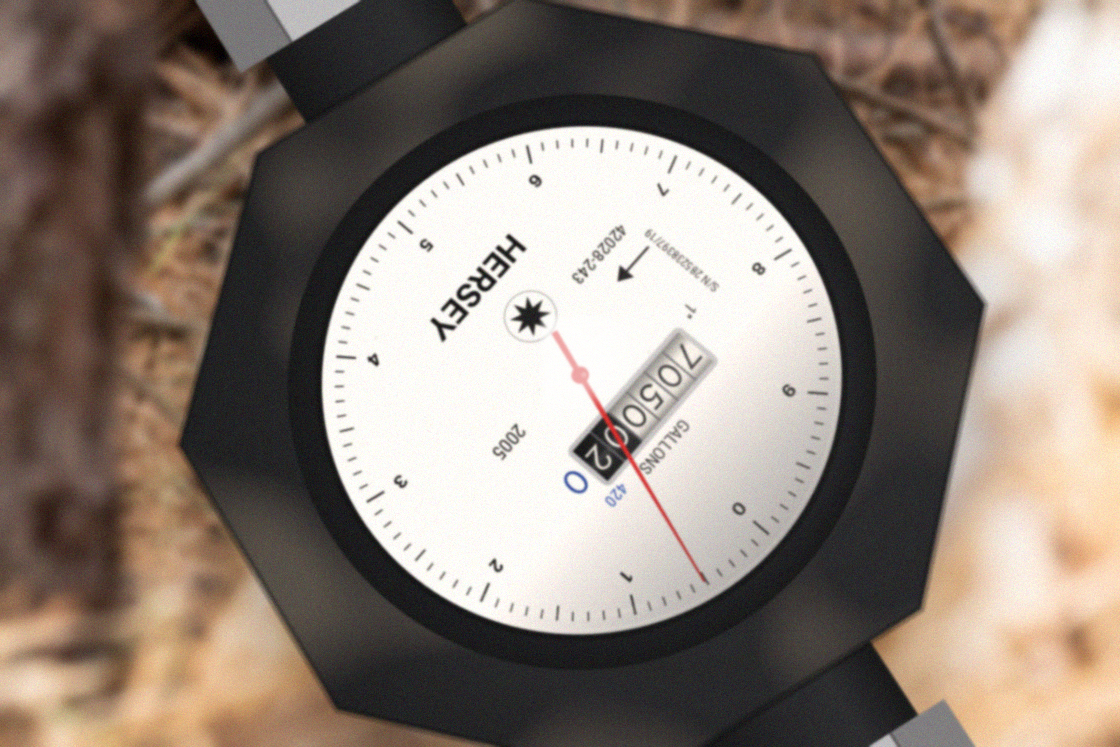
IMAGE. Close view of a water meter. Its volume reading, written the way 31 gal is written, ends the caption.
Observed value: 7050020.5 gal
